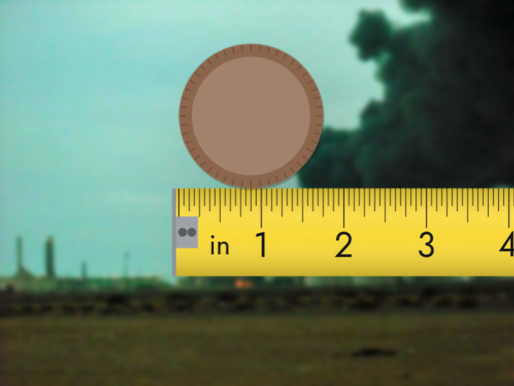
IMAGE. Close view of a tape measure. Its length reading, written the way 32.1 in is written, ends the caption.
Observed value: 1.75 in
